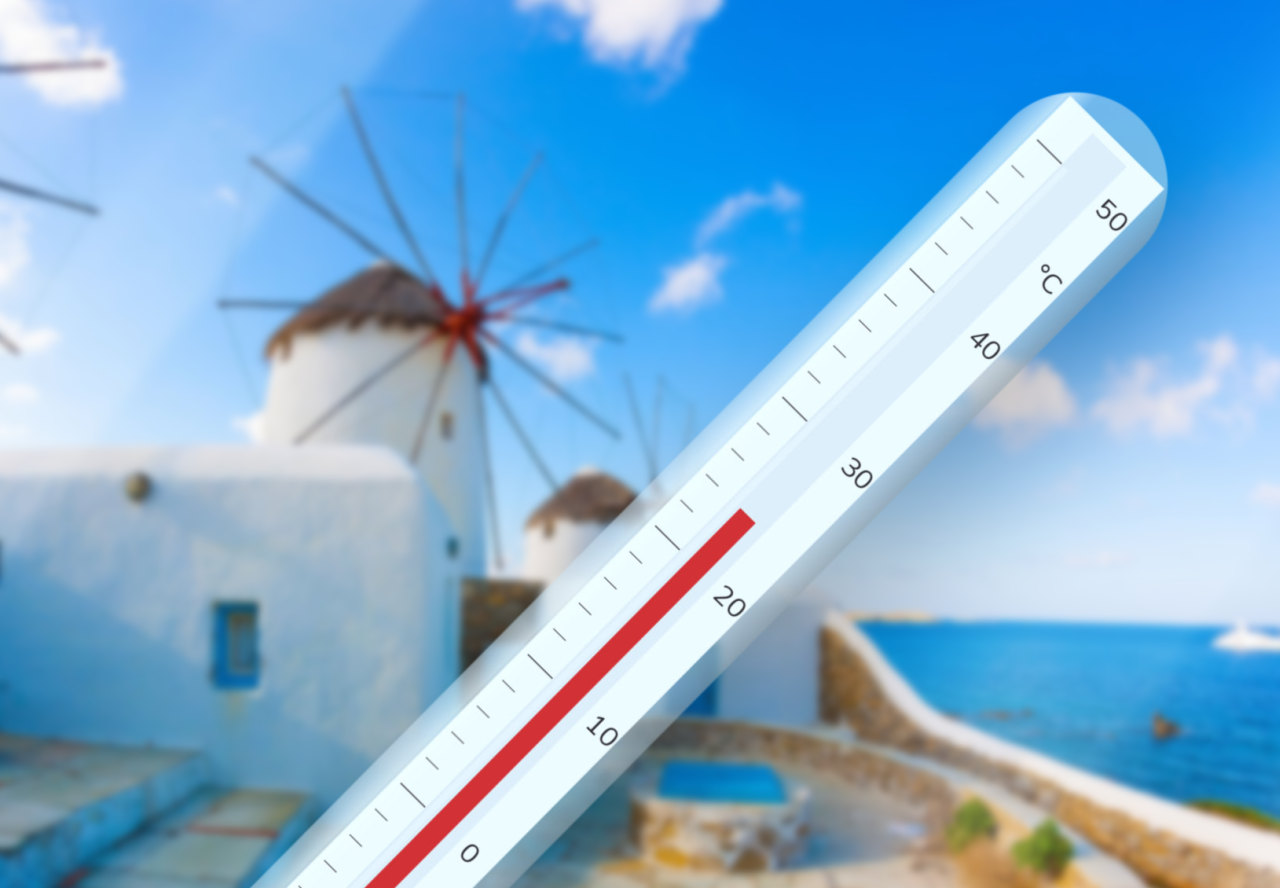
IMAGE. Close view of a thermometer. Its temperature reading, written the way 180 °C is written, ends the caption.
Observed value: 24 °C
